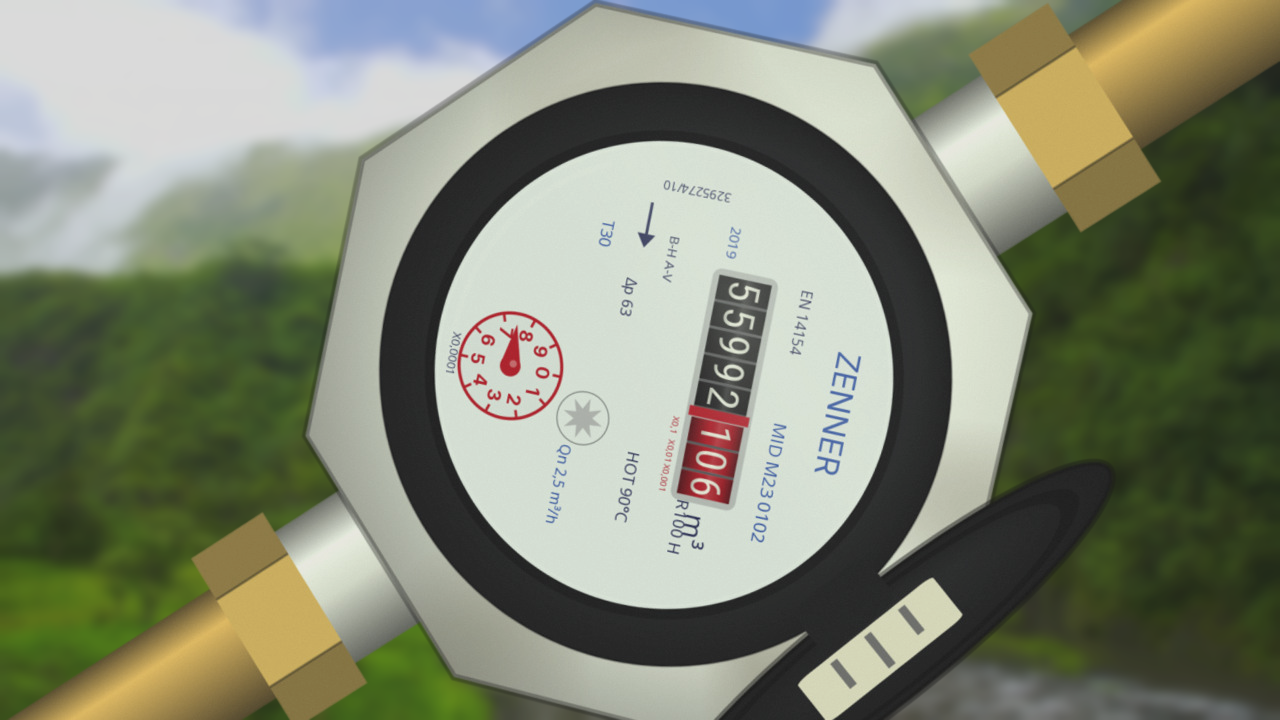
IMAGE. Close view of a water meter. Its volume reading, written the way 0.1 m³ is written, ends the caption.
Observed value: 55992.1067 m³
